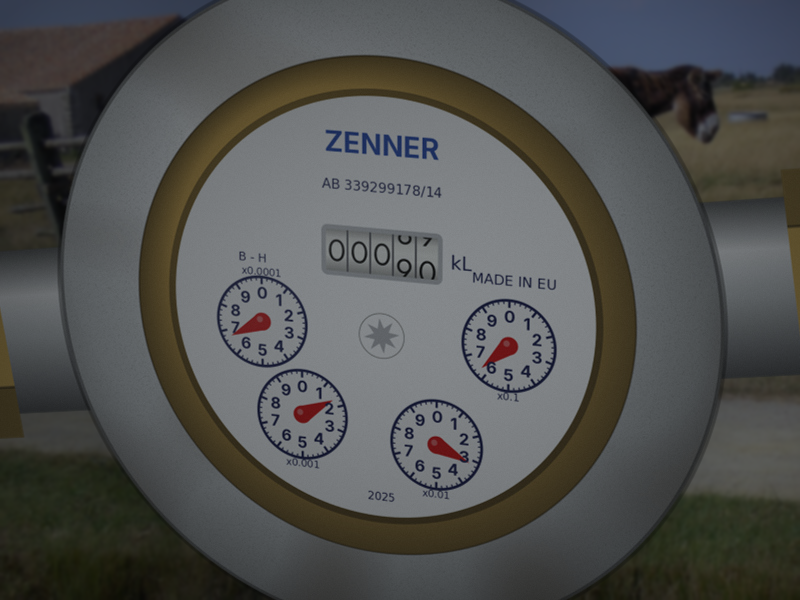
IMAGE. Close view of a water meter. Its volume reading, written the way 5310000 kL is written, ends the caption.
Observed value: 89.6316 kL
